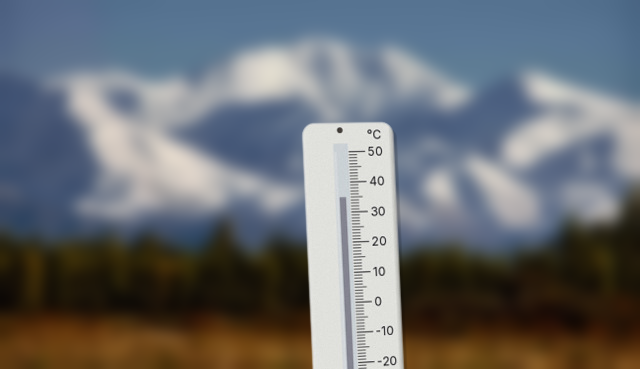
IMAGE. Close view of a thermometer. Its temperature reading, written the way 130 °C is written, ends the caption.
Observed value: 35 °C
